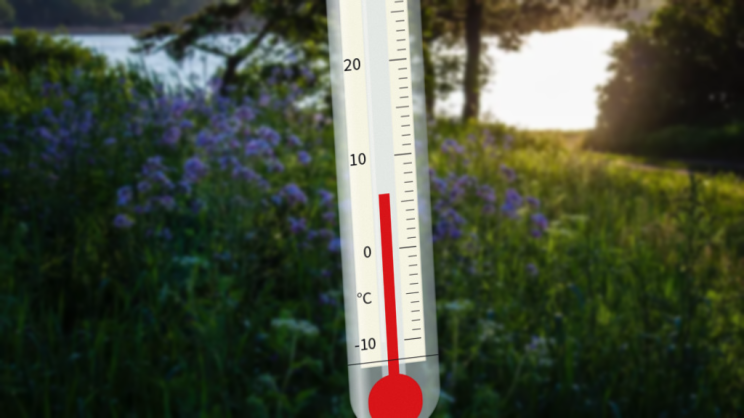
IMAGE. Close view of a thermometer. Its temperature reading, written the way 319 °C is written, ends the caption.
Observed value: 6 °C
